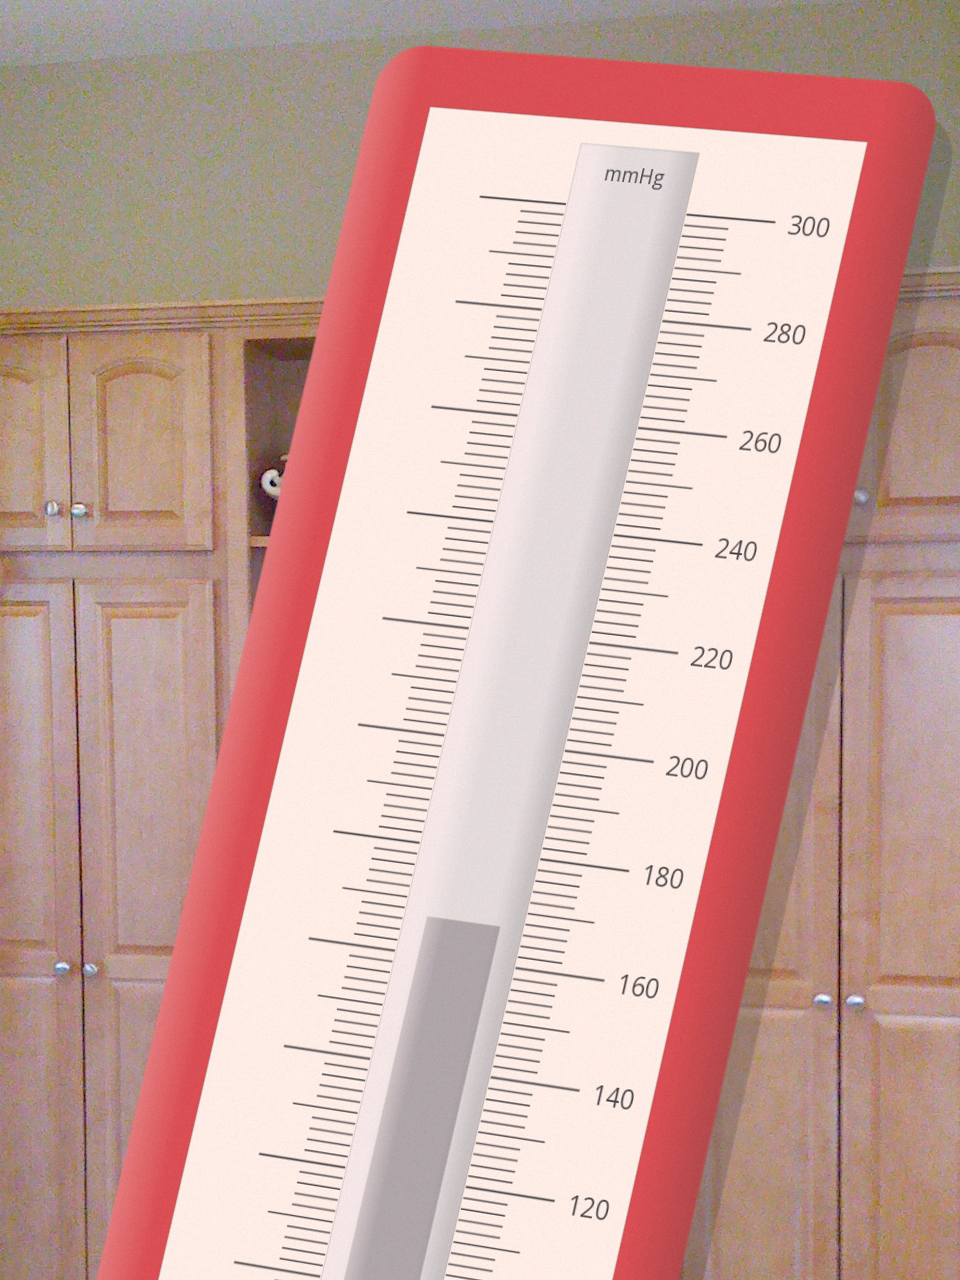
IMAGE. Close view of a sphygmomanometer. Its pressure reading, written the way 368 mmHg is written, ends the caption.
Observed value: 167 mmHg
